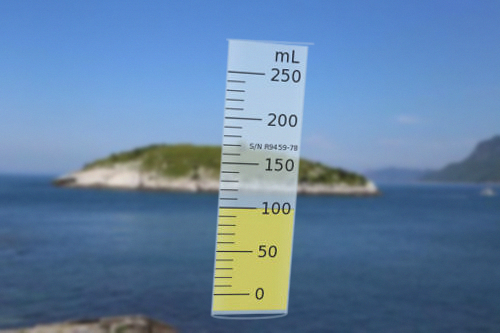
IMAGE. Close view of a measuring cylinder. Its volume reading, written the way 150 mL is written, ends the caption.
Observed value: 100 mL
